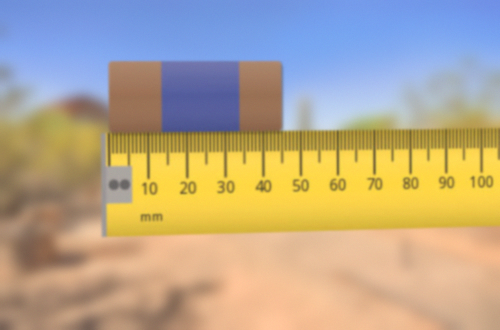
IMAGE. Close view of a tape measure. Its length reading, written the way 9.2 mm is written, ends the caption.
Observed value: 45 mm
